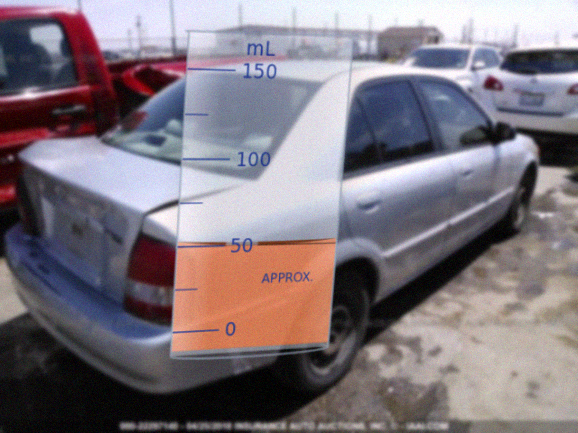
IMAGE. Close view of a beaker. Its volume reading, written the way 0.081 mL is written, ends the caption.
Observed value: 50 mL
